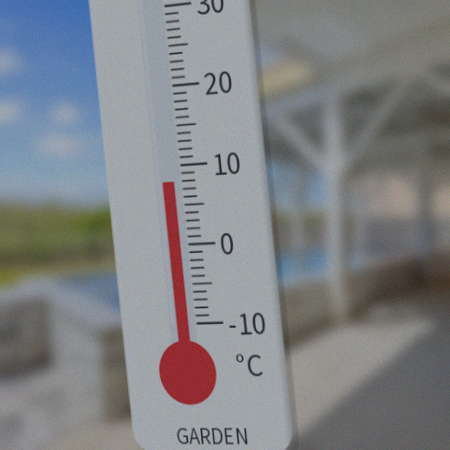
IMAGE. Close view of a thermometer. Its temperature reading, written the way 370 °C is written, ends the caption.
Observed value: 8 °C
